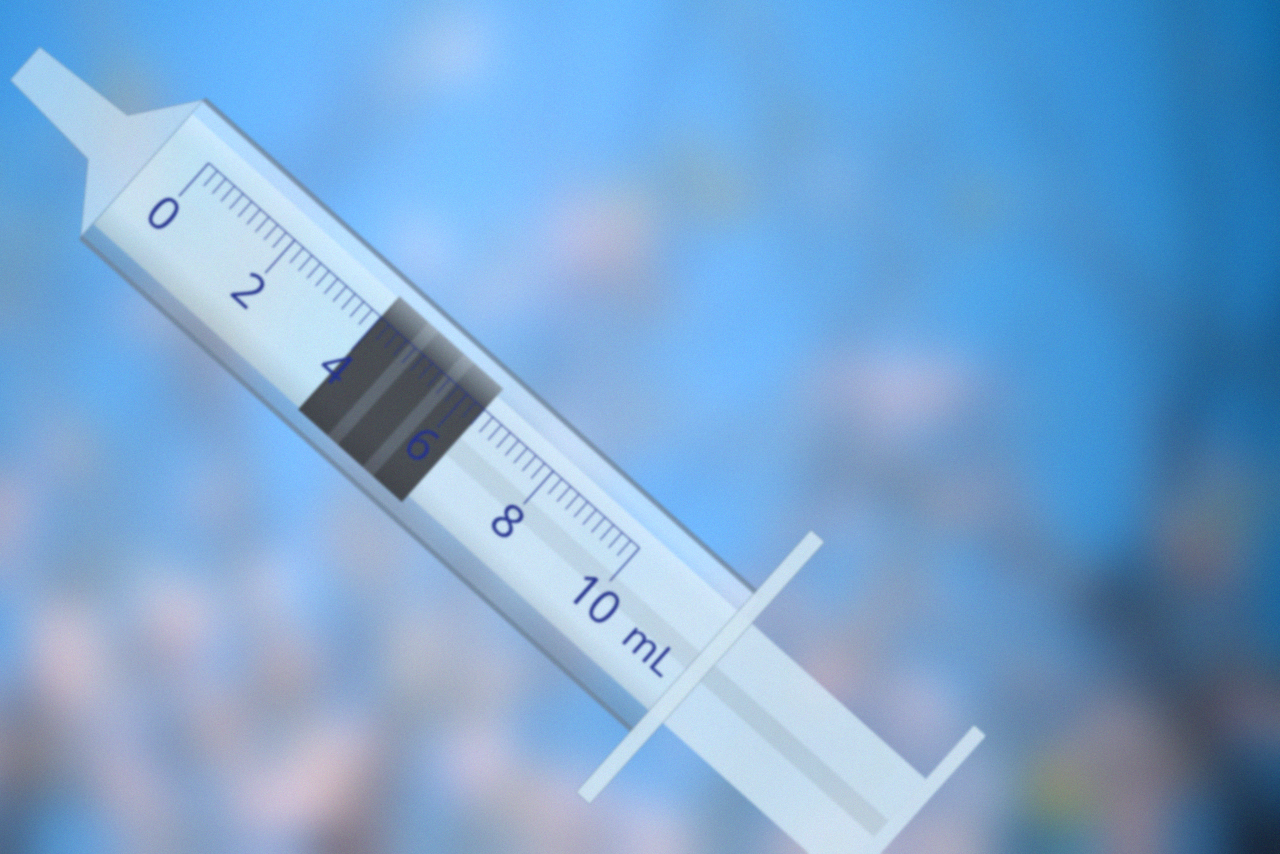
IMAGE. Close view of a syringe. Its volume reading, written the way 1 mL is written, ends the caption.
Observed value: 4 mL
